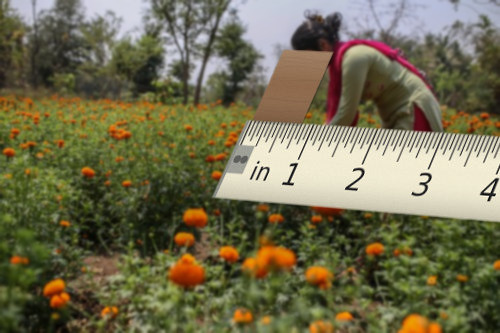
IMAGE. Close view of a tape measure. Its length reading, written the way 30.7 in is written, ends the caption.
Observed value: 0.8125 in
